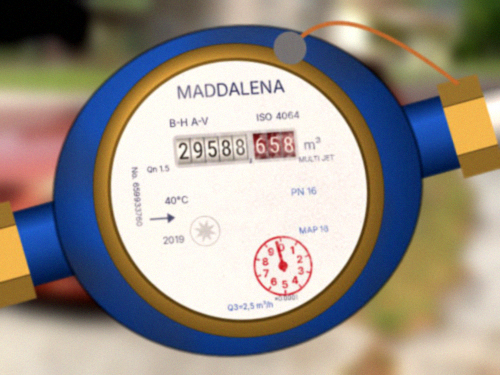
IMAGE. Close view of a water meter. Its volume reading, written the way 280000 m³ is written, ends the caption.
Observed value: 29588.6579 m³
